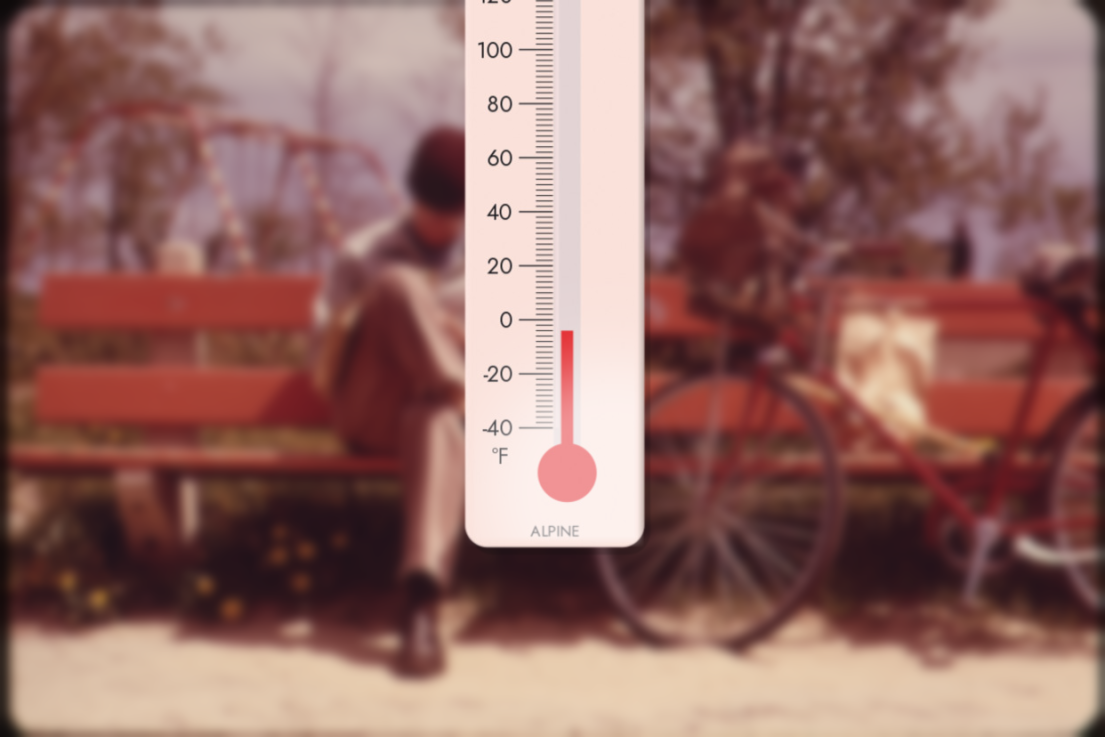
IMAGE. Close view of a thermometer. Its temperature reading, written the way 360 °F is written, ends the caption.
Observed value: -4 °F
